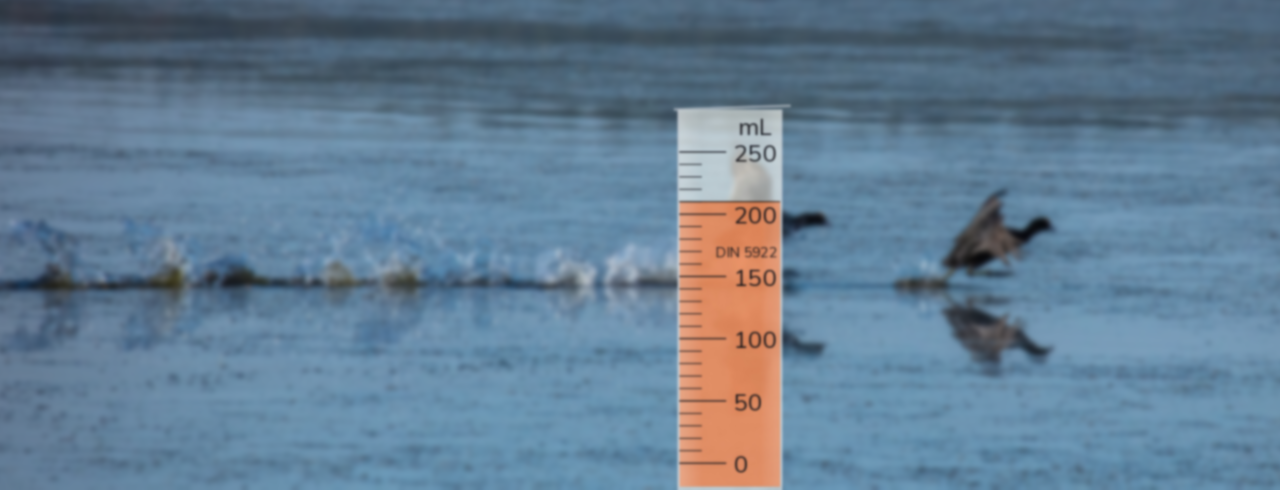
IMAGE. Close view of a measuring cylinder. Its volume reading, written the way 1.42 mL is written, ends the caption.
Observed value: 210 mL
